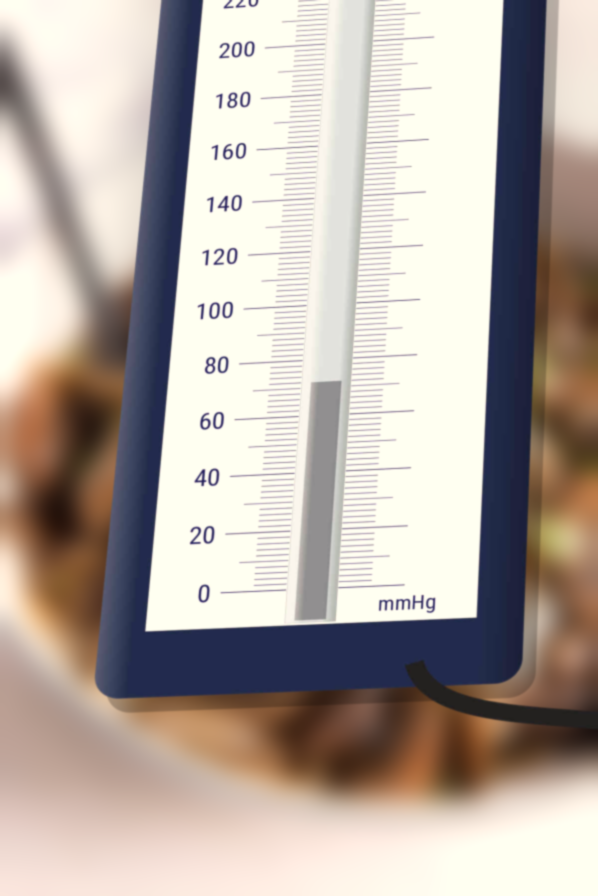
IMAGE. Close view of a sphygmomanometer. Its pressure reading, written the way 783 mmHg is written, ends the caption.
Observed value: 72 mmHg
